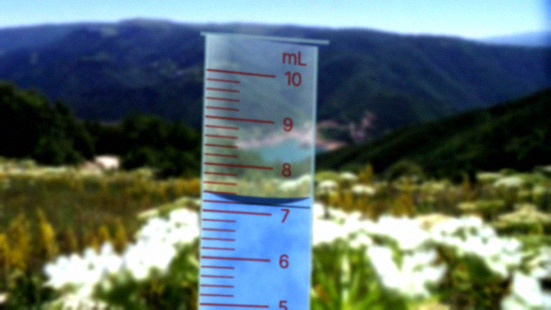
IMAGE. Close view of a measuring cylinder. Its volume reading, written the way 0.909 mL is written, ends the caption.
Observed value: 7.2 mL
